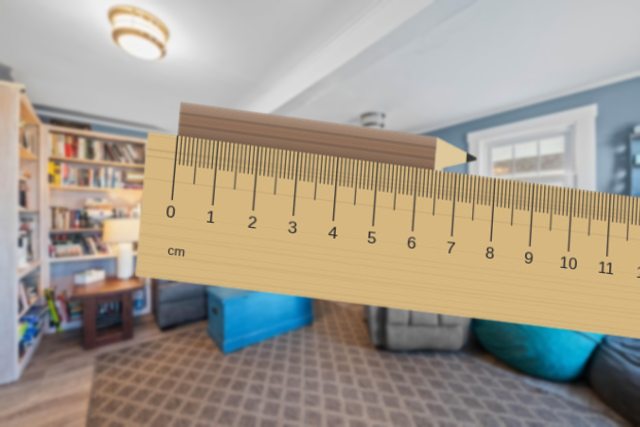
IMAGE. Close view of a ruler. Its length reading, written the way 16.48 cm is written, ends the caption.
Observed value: 7.5 cm
